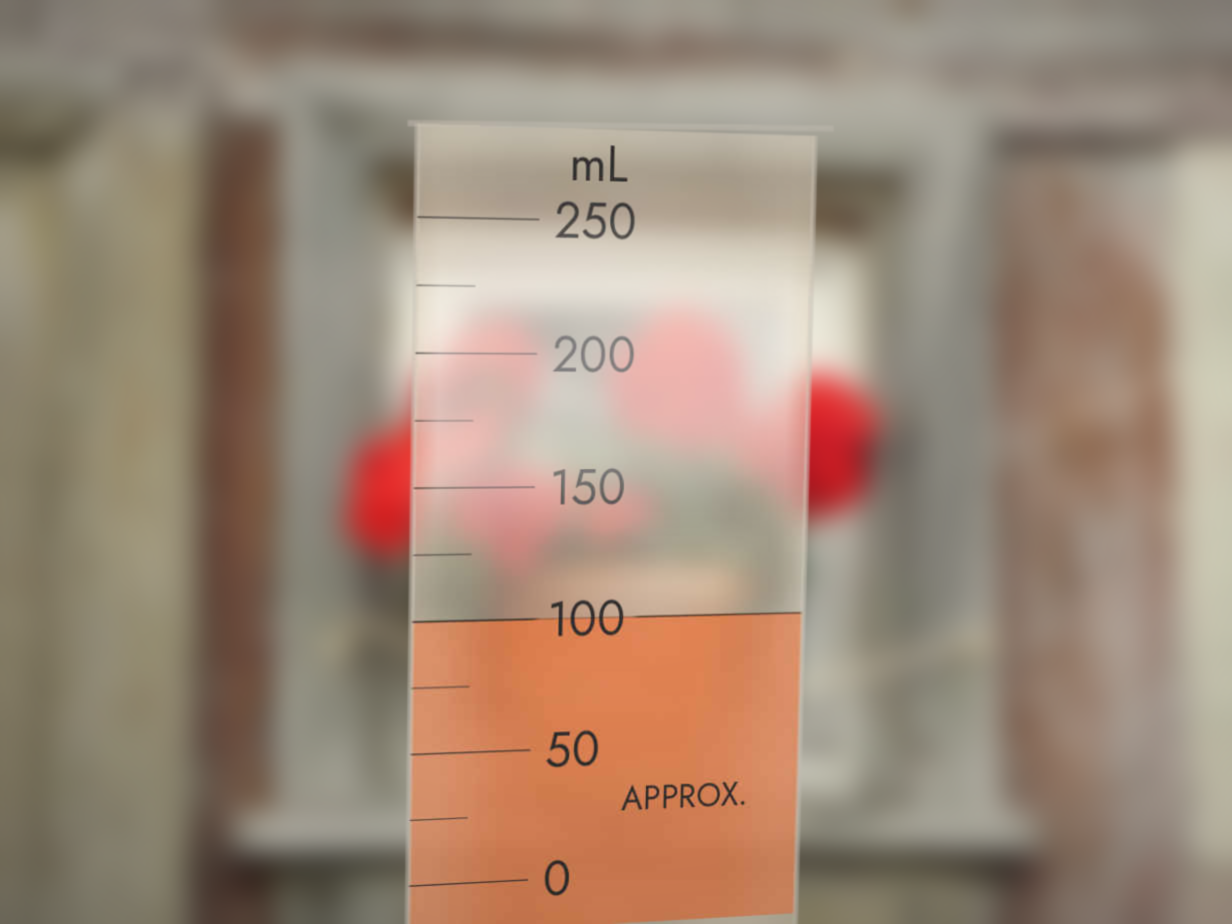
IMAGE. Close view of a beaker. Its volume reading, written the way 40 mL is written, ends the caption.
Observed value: 100 mL
